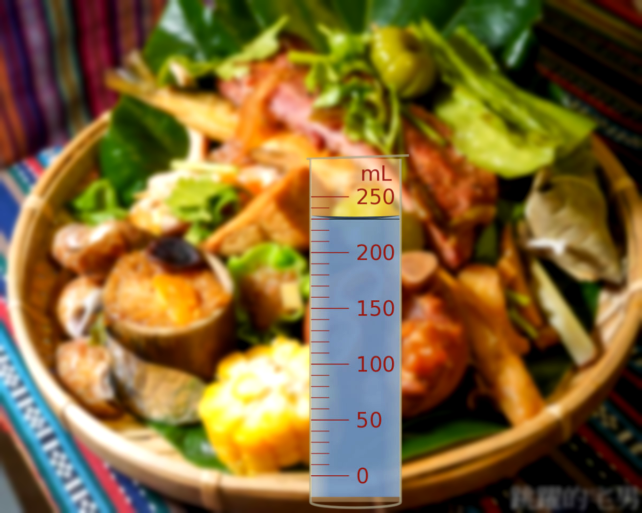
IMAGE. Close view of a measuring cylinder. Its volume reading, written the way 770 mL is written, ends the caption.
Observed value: 230 mL
